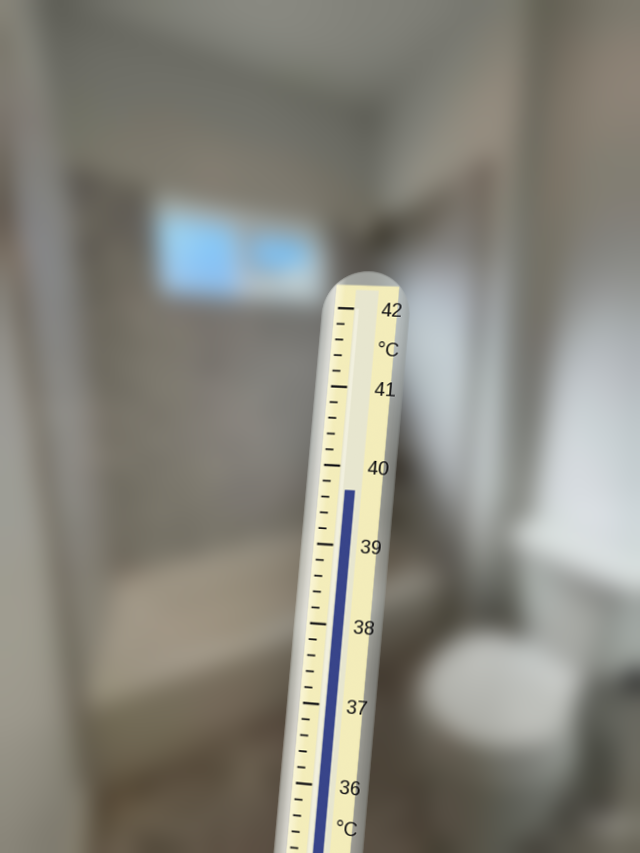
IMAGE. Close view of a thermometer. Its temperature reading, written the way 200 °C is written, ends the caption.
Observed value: 39.7 °C
